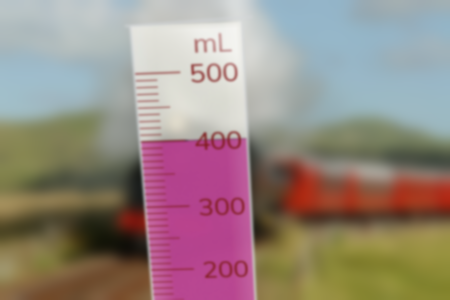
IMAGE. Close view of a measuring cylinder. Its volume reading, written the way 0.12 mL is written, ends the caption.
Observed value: 400 mL
